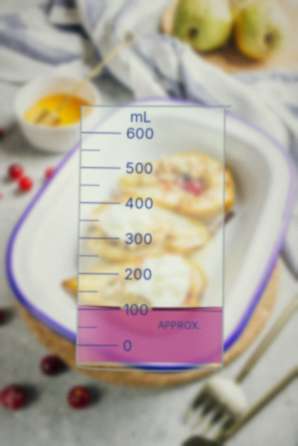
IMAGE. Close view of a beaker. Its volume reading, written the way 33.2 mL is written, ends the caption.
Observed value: 100 mL
